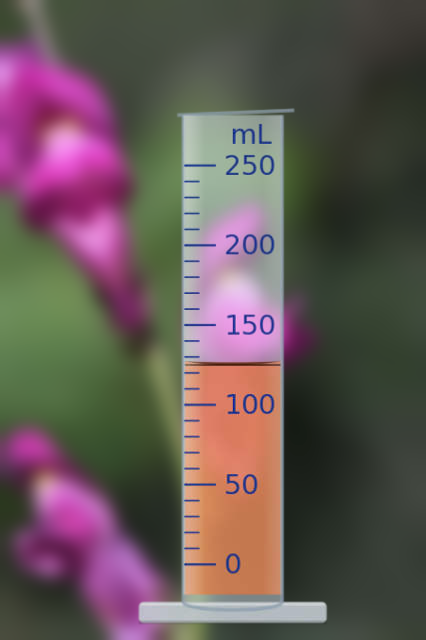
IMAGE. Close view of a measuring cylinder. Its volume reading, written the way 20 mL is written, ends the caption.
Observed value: 125 mL
